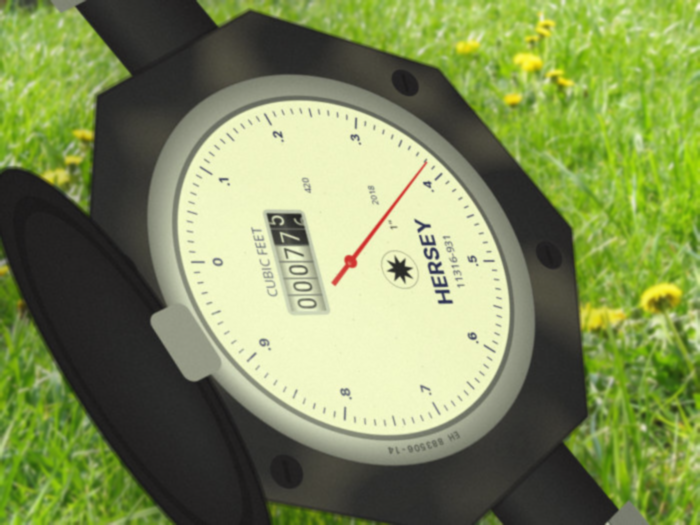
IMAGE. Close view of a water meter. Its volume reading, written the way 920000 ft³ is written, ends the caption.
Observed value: 775.38 ft³
